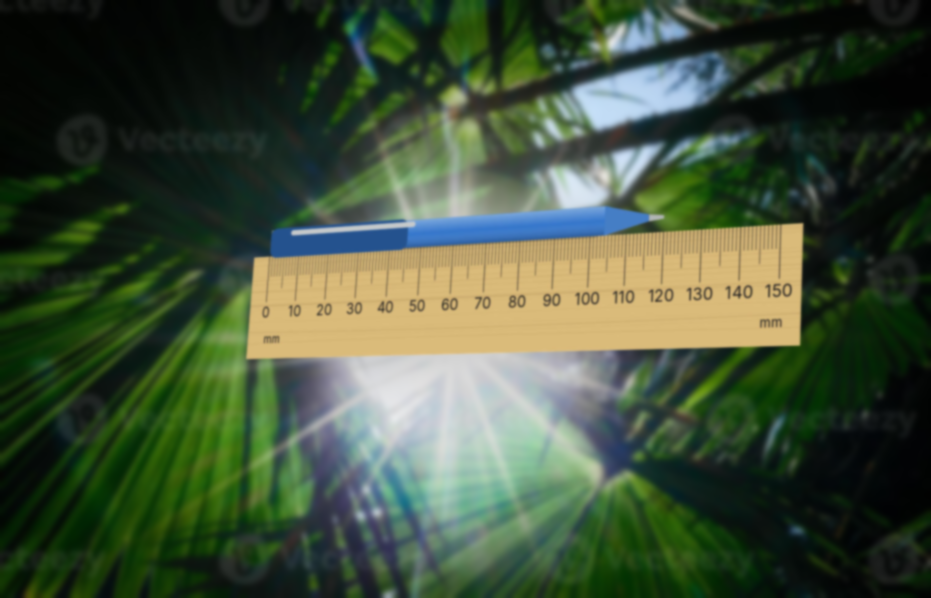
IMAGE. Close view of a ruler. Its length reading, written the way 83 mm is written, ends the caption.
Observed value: 120 mm
